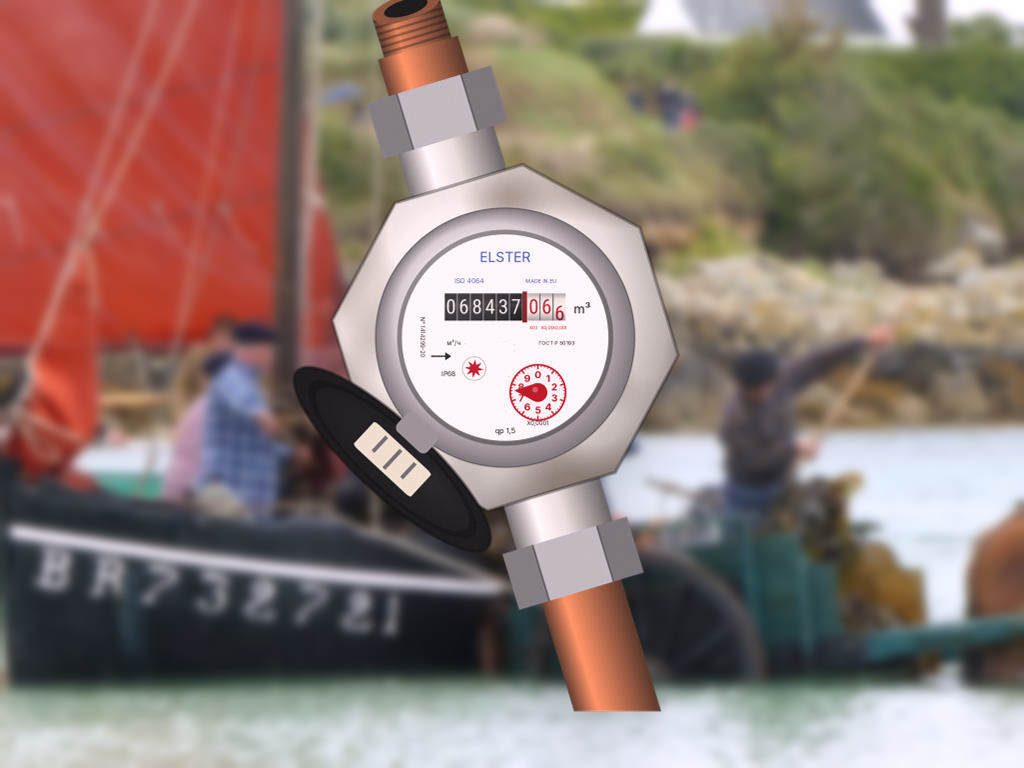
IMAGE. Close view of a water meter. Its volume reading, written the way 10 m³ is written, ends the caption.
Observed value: 68437.0657 m³
